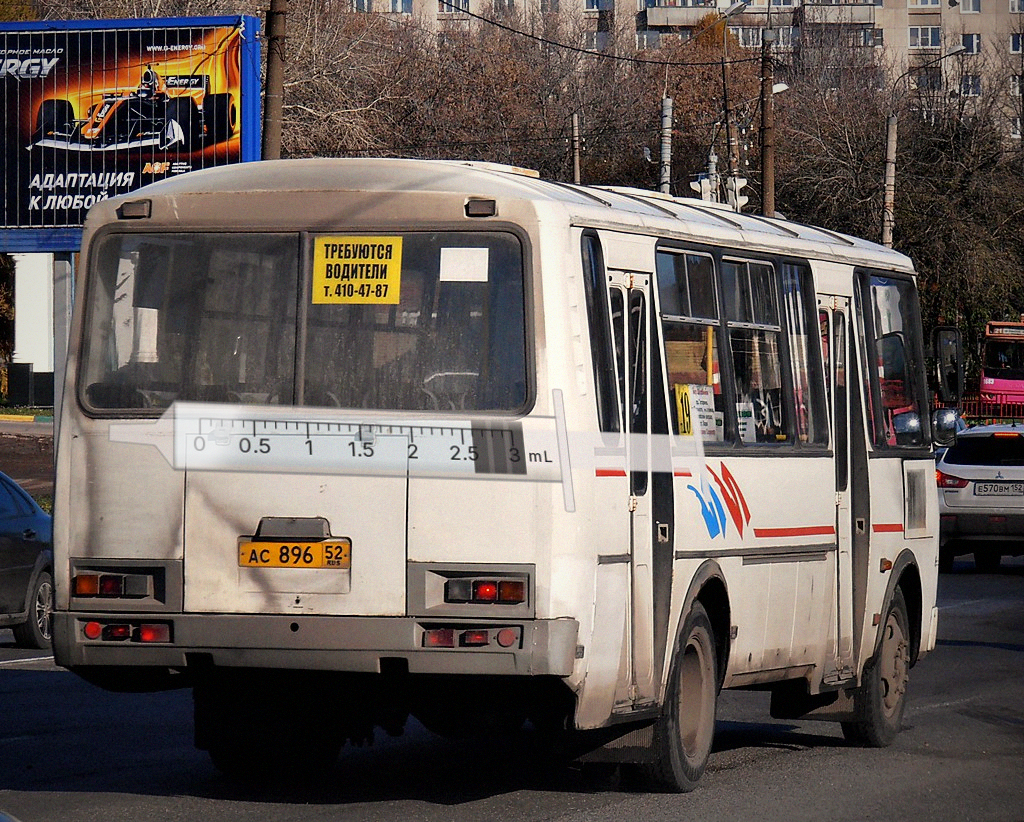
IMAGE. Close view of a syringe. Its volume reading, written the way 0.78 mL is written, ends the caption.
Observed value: 2.6 mL
